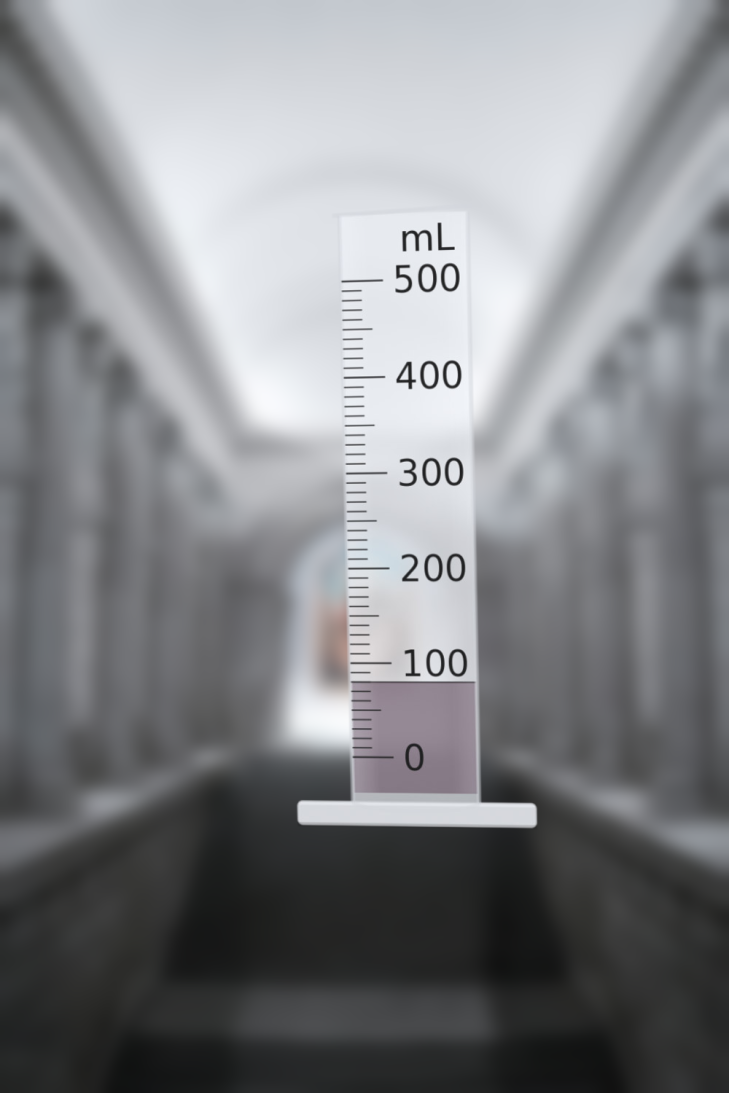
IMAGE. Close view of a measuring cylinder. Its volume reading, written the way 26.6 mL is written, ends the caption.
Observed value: 80 mL
